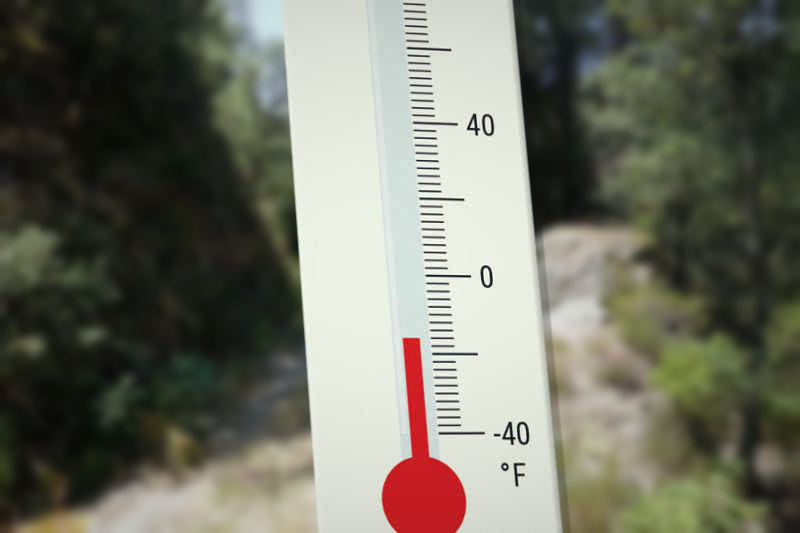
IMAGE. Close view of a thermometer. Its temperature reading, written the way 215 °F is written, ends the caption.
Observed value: -16 °F
